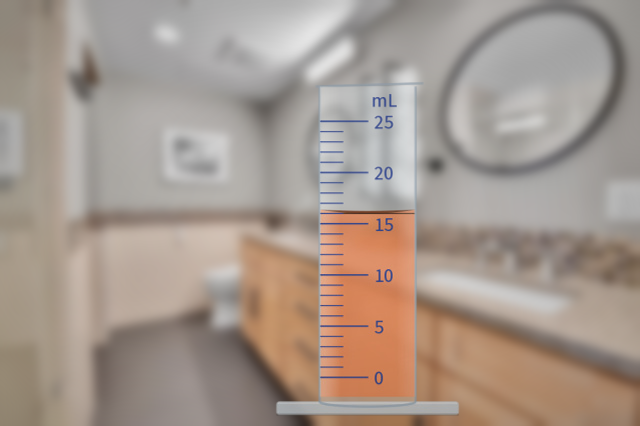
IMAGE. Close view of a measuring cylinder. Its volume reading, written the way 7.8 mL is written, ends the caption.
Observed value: 16 mL
